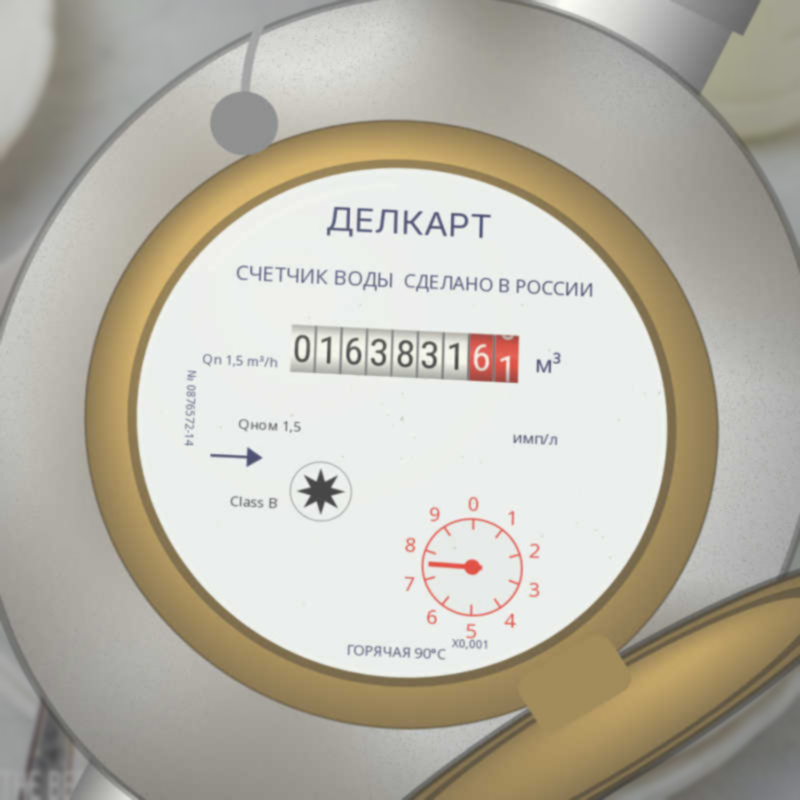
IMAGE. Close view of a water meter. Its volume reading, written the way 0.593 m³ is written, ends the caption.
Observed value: 163831.607 m³
